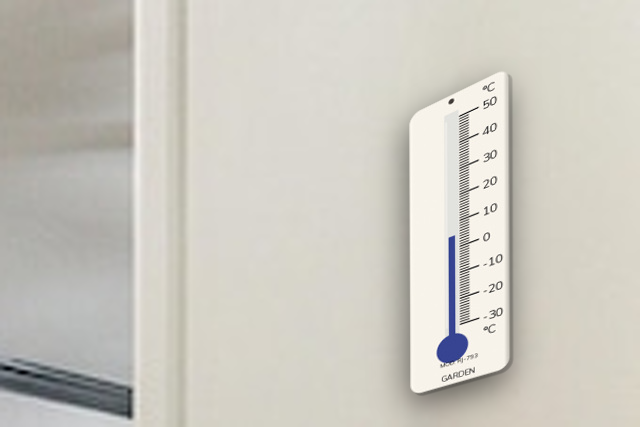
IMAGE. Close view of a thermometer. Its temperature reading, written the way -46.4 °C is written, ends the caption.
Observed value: 5 °C
